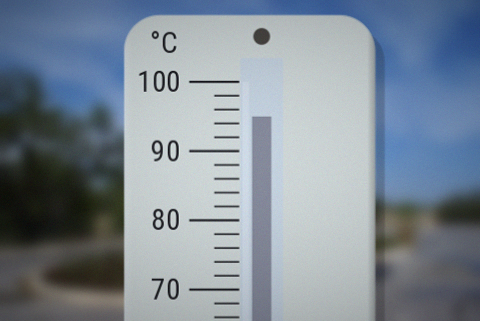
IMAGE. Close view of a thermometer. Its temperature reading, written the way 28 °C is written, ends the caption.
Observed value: 95 °C
